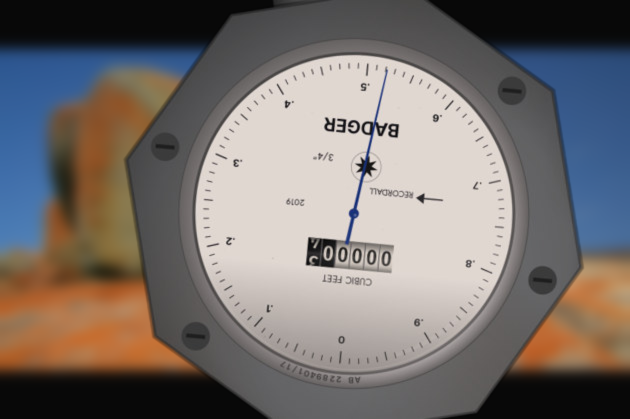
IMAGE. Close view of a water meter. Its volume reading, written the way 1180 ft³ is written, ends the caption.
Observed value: 3.52 ft³
